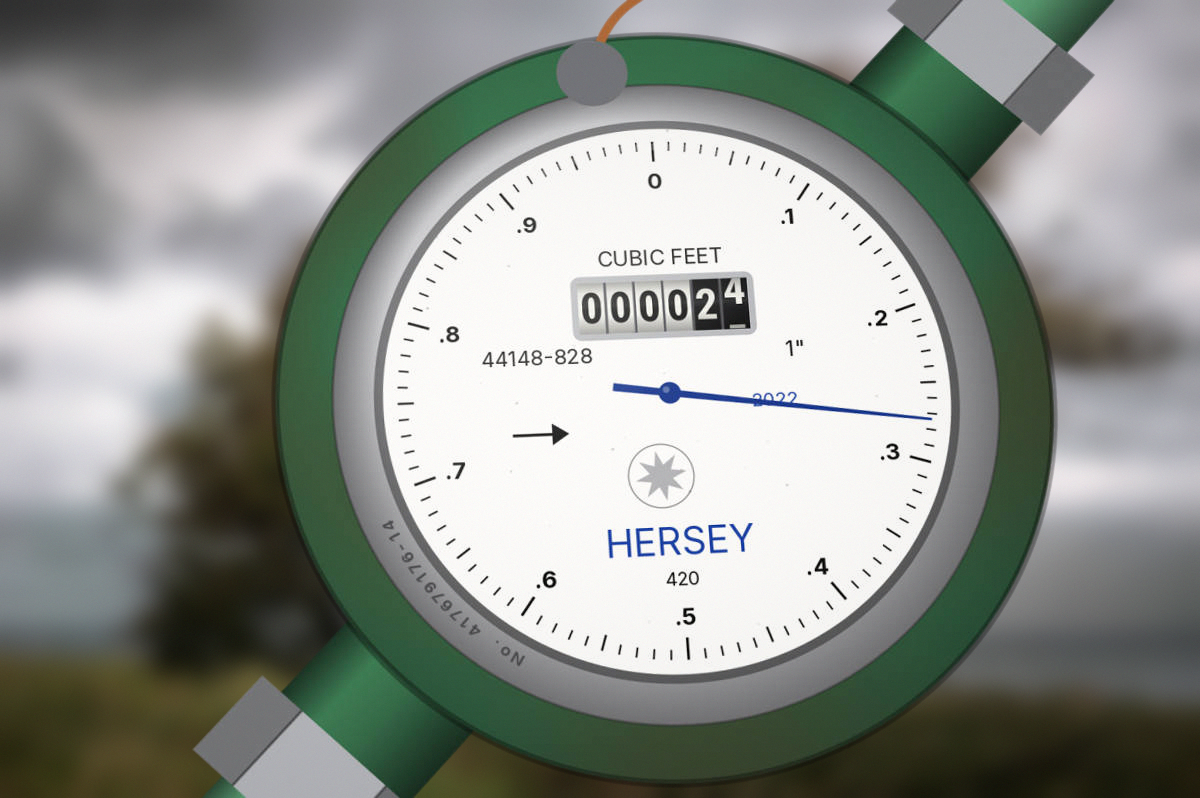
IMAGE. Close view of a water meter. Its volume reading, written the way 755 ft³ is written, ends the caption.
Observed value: 24.27 ft³
